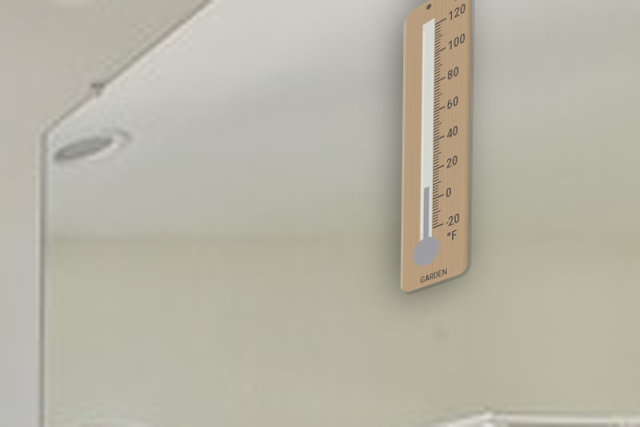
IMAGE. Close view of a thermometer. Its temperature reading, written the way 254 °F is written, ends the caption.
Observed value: 10 °F
